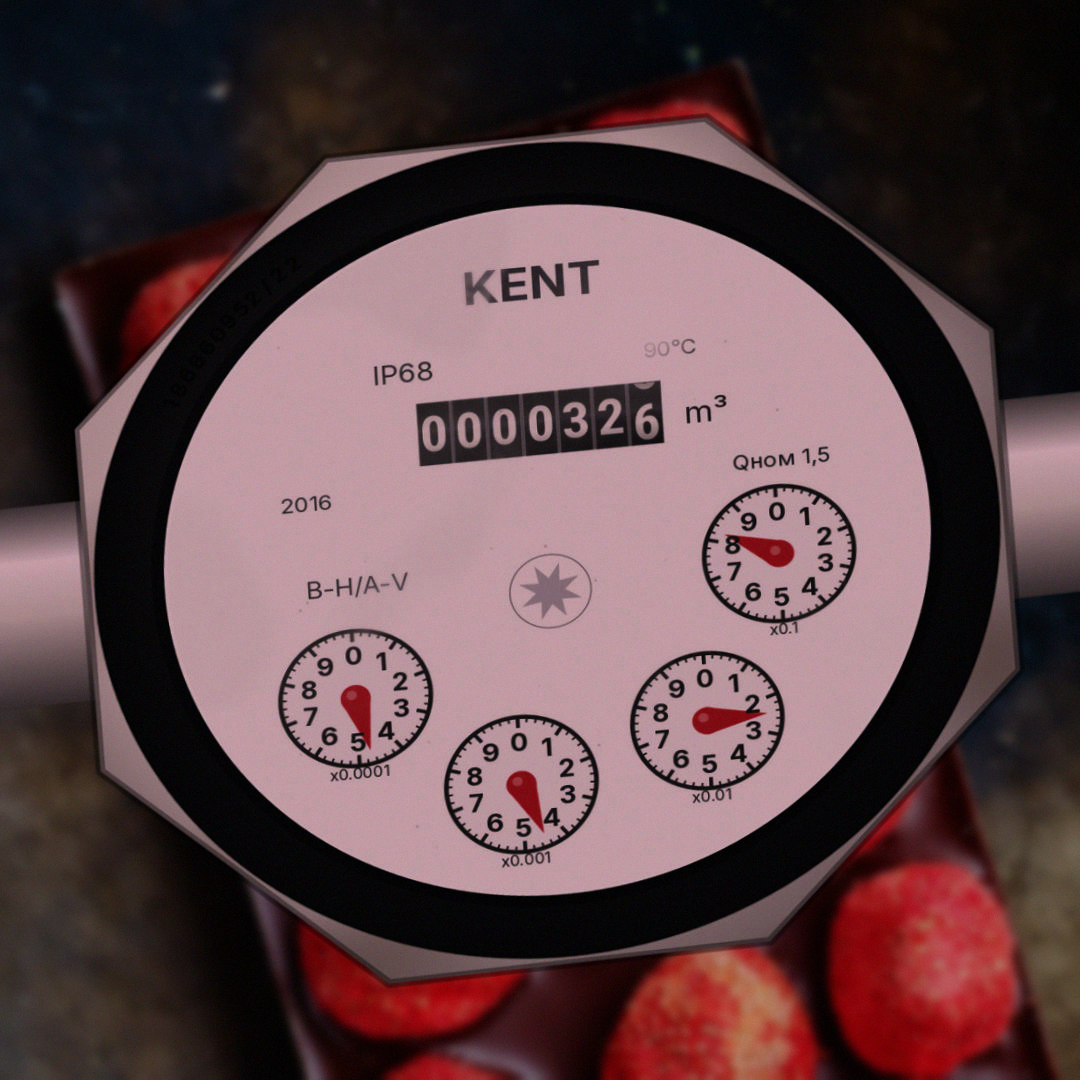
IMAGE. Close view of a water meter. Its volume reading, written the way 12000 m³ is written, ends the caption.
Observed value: 325.8244 m³
